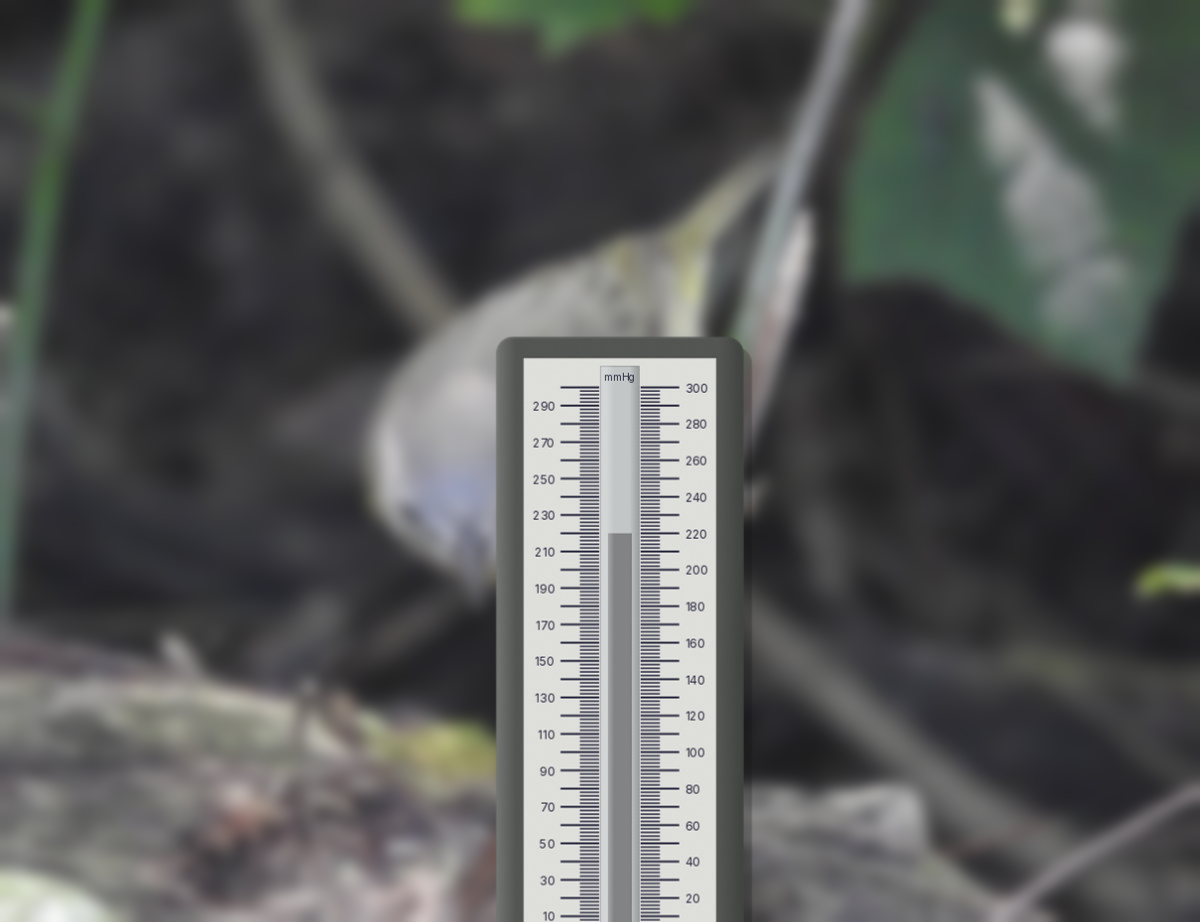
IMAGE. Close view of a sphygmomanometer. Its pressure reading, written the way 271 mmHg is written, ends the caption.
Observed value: 220 mmHg
